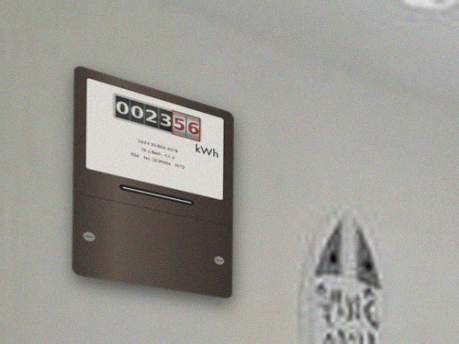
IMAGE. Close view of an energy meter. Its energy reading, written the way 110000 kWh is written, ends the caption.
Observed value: 23.56 kWh
